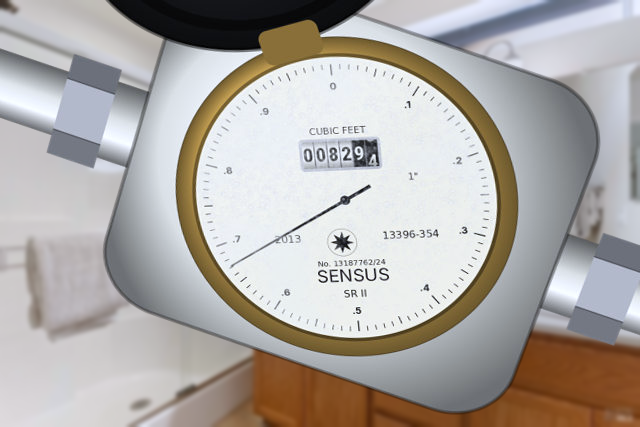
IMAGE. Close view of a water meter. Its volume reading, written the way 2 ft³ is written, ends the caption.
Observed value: 8293.67 ft³
